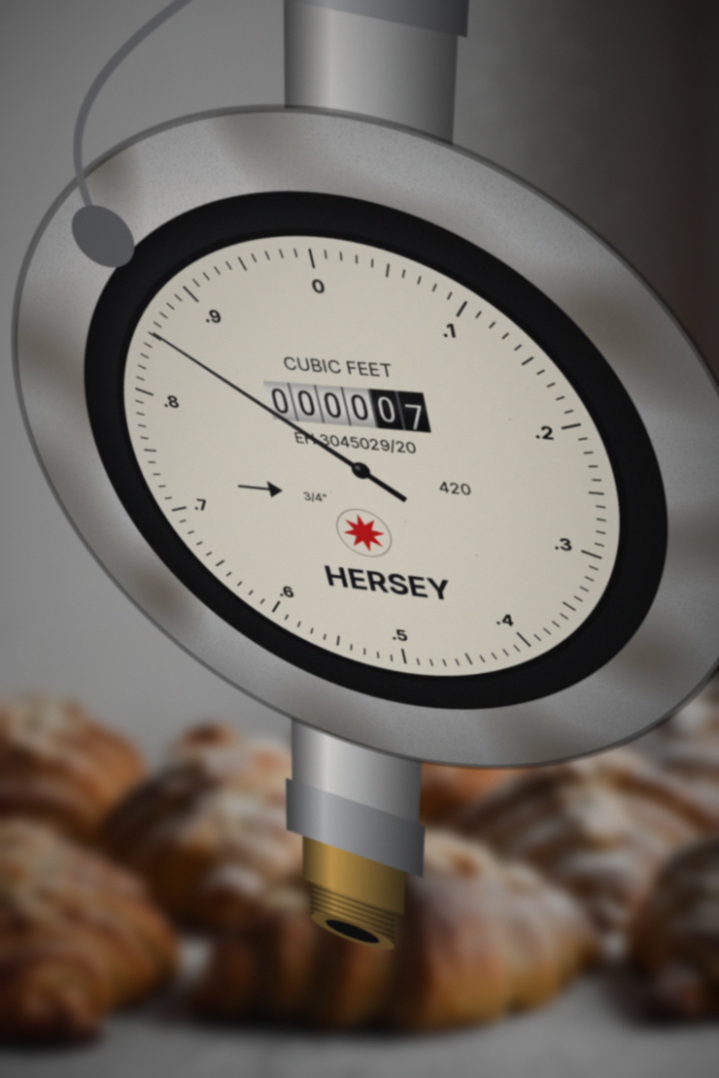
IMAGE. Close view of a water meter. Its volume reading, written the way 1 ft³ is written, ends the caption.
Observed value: 6.85 ft³
